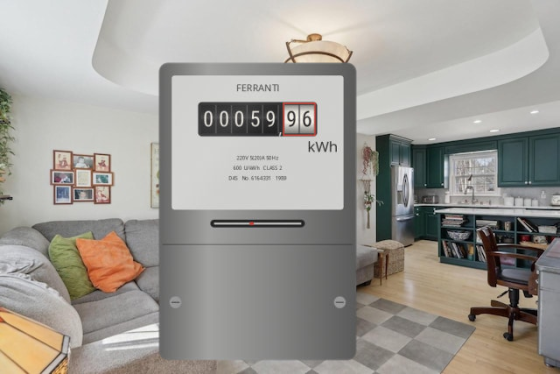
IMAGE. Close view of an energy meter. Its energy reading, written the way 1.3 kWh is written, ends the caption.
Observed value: 59.96 kWh
